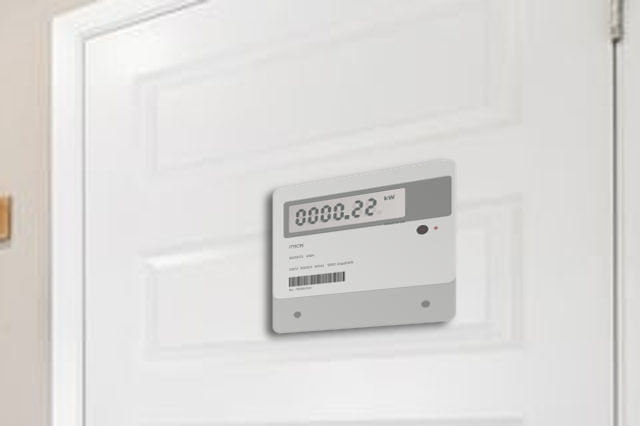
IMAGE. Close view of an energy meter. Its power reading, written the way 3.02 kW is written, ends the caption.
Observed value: 0.22 kW
